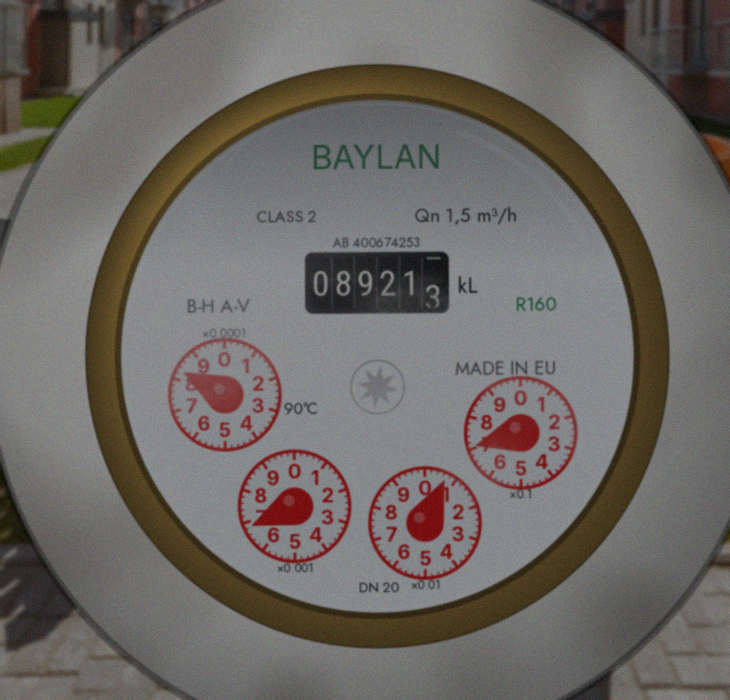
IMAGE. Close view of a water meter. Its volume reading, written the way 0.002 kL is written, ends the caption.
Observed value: 89212.7068 kL
